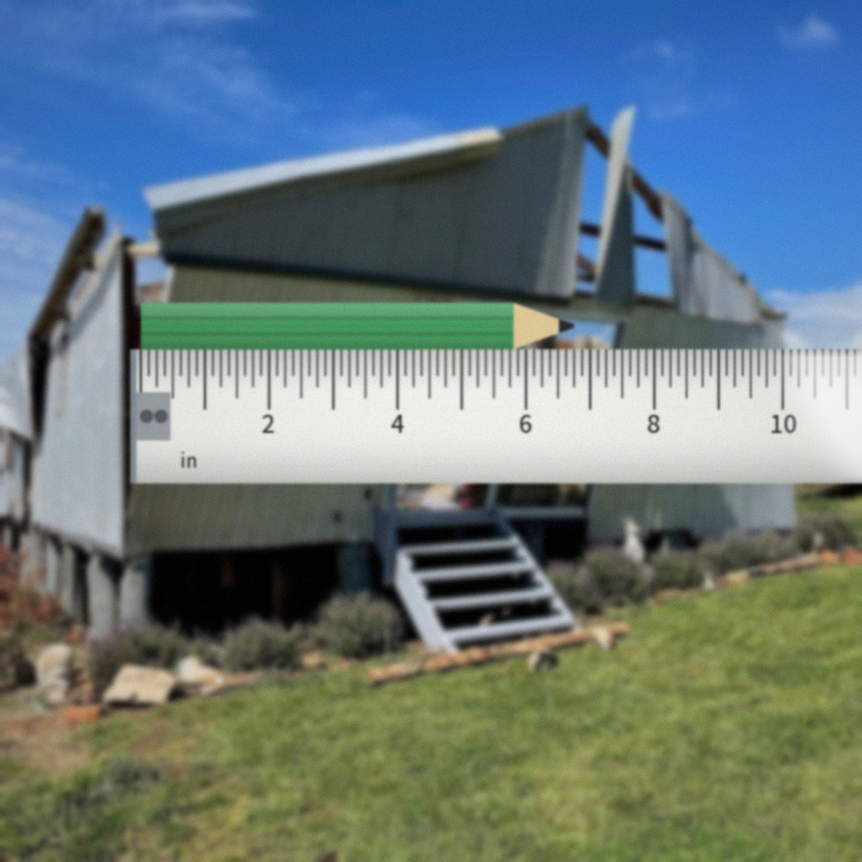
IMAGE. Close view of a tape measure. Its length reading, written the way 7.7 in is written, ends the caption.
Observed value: 6.75 in
